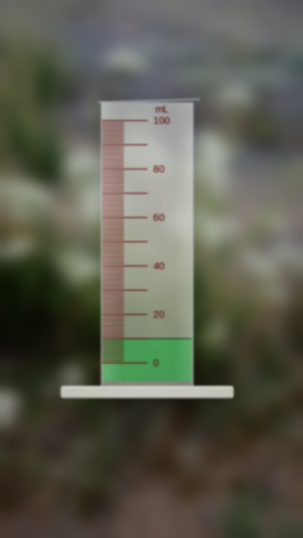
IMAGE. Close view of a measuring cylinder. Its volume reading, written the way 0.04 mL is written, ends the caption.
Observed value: 10 mL
